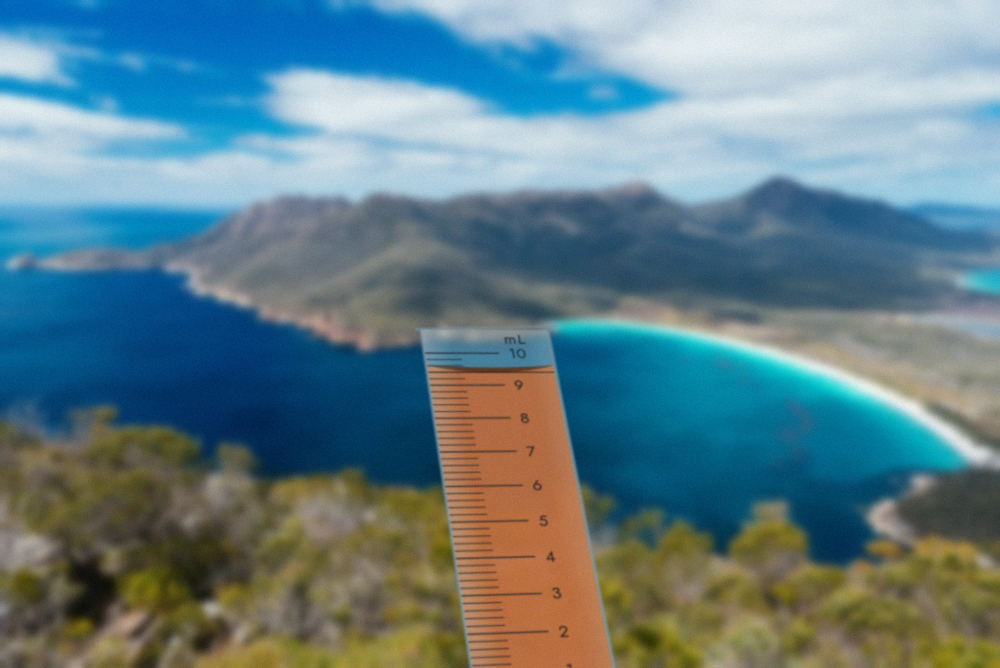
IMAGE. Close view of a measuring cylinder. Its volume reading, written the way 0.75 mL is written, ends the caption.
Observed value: 9.4 mL
